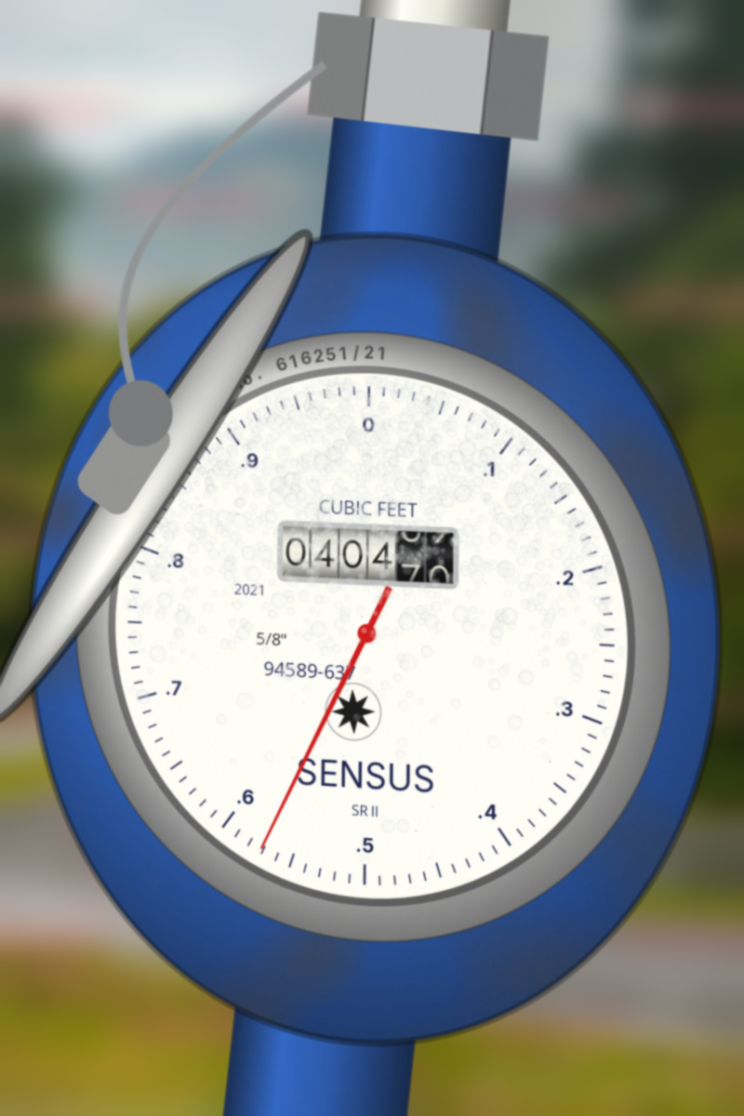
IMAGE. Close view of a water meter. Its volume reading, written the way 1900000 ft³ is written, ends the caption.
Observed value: 40469.57 ft³
